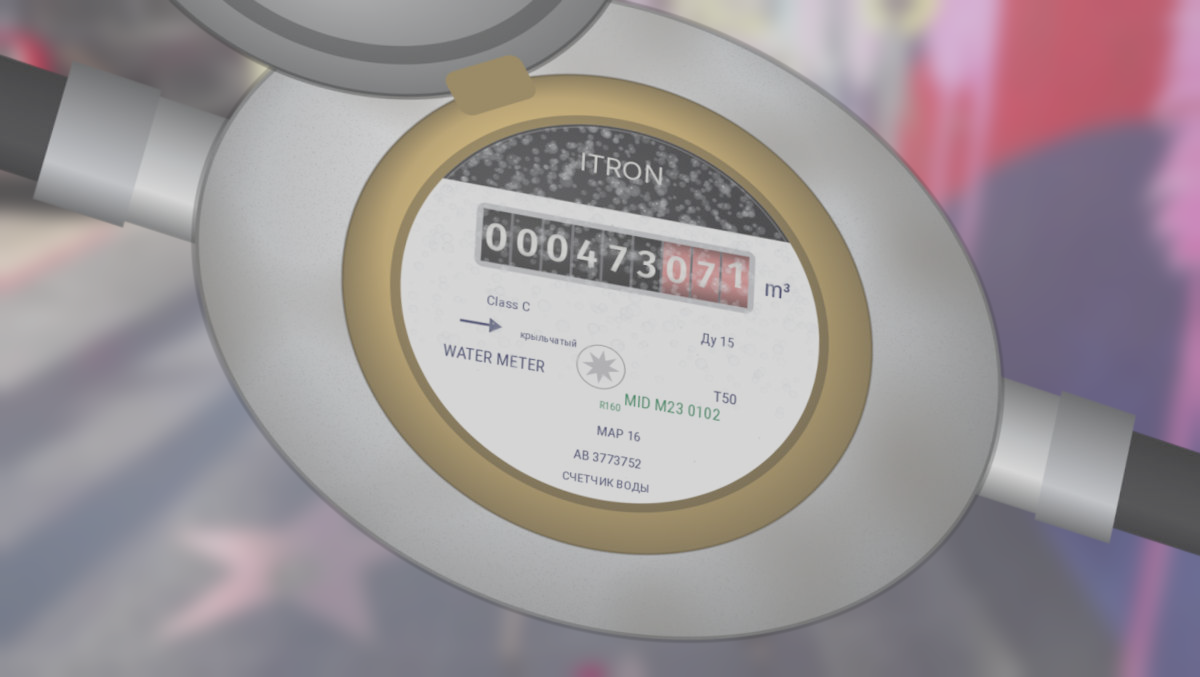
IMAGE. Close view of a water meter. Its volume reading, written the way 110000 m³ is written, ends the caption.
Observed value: 473.071 m³
